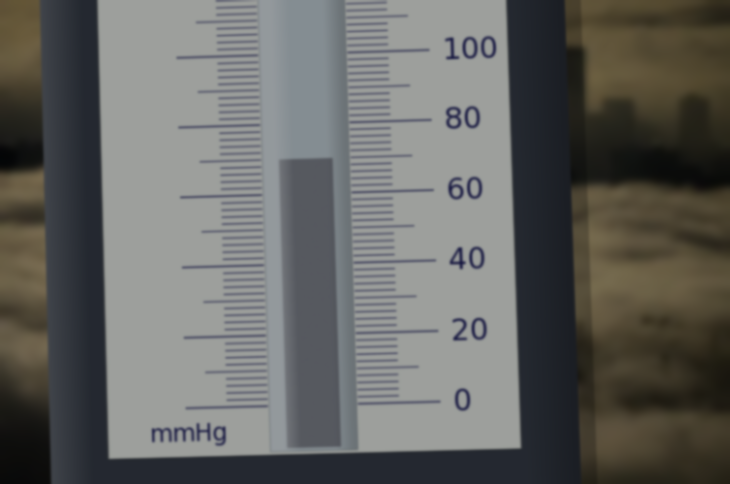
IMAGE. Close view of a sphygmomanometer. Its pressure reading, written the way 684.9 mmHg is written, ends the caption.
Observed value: 70 mmHg
